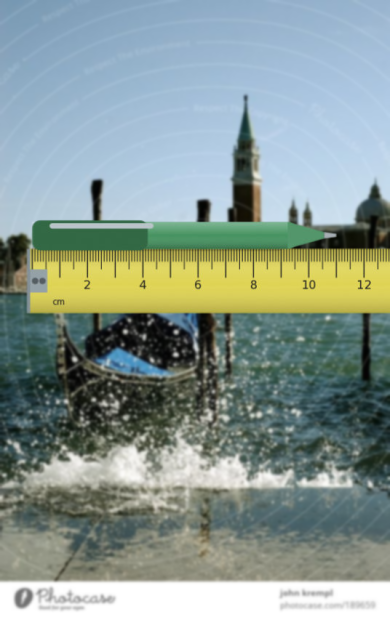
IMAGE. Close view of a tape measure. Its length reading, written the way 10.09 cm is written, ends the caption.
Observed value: 11 cm
